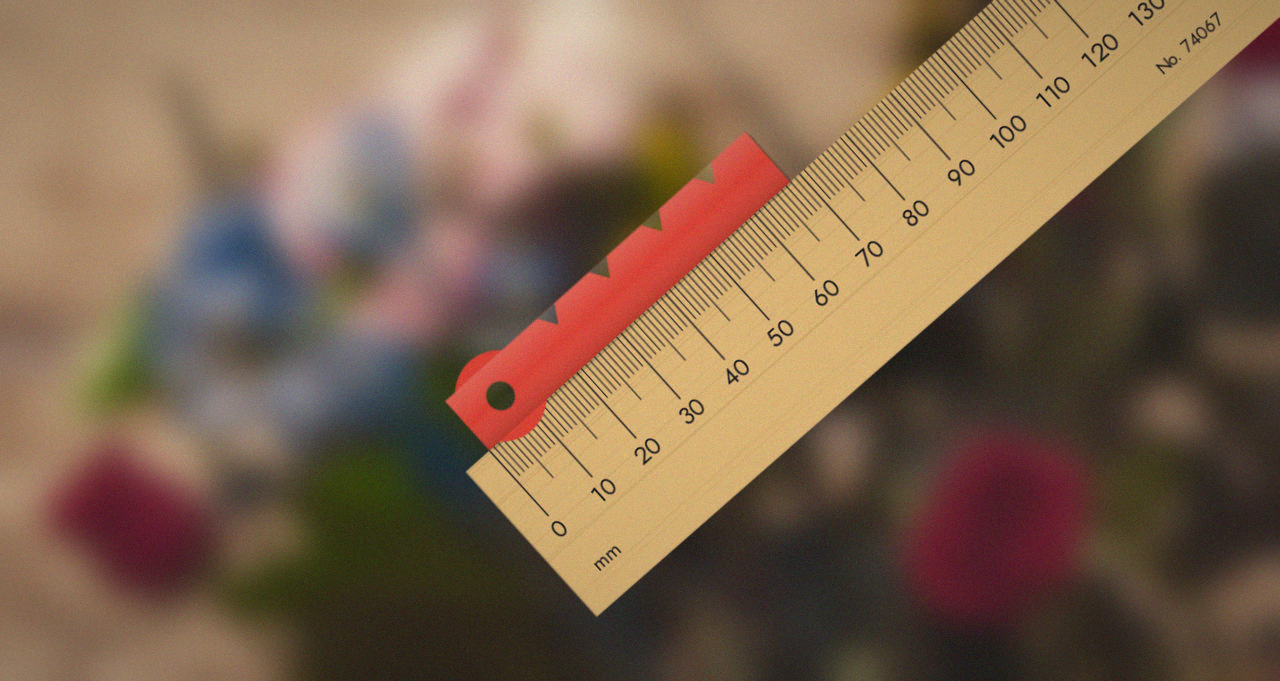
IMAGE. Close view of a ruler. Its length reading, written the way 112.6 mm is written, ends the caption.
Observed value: 68 mm
